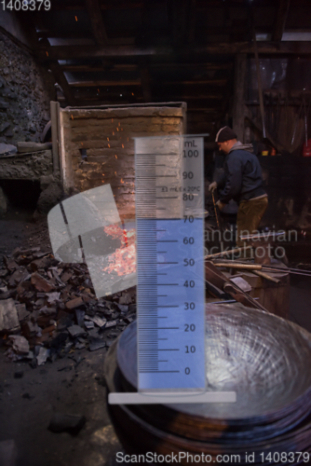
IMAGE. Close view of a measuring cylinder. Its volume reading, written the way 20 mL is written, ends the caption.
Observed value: 70 mL
